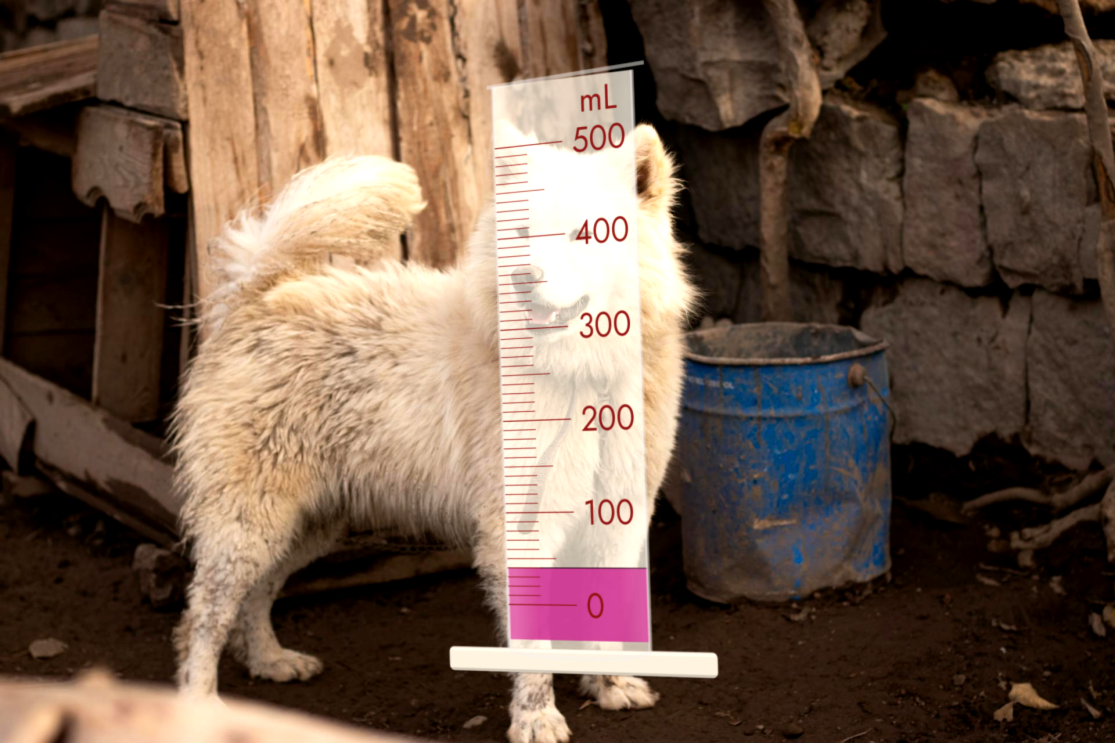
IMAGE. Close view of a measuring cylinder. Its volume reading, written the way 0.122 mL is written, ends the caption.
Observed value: 40 mL
